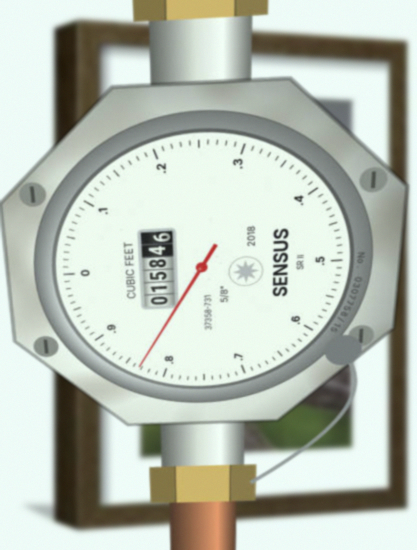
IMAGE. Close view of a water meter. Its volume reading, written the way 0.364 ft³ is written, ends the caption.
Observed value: 15845.83 ft³
